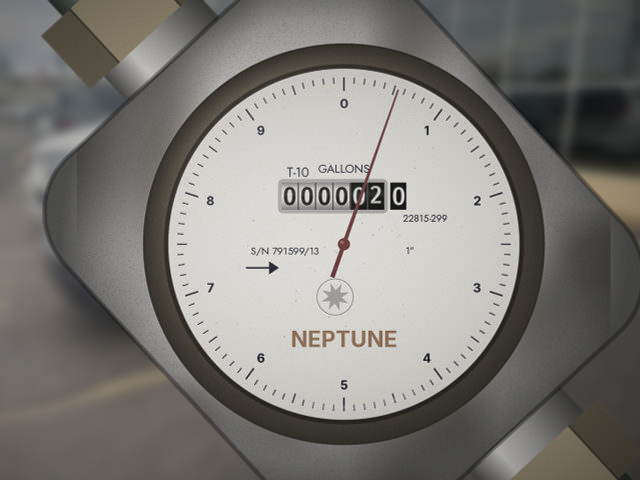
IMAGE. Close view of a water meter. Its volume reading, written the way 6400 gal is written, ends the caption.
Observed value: 20.5 gal
